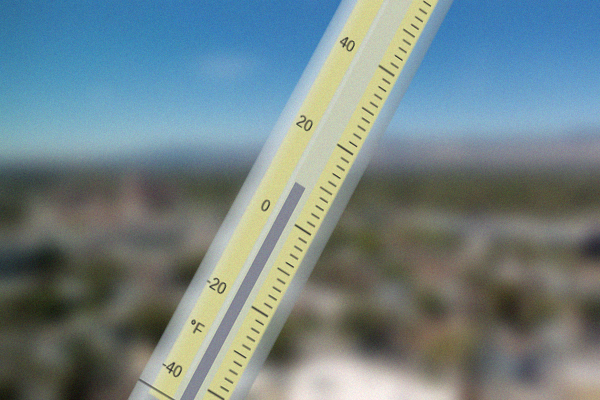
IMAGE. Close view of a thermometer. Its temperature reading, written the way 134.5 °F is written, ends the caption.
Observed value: 8 °F
